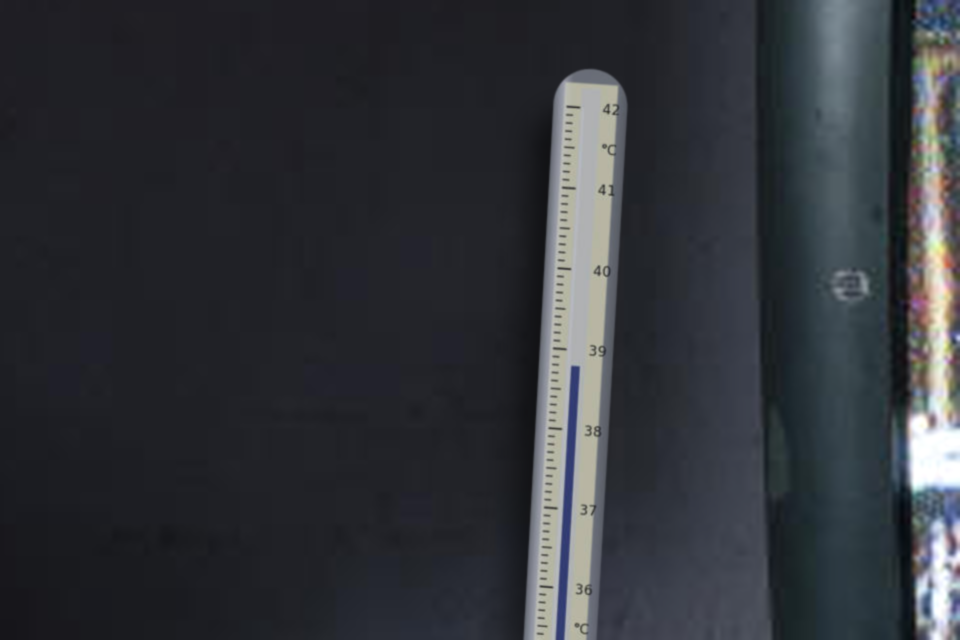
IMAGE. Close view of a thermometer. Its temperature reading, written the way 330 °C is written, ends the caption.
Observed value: 38.8 °C
